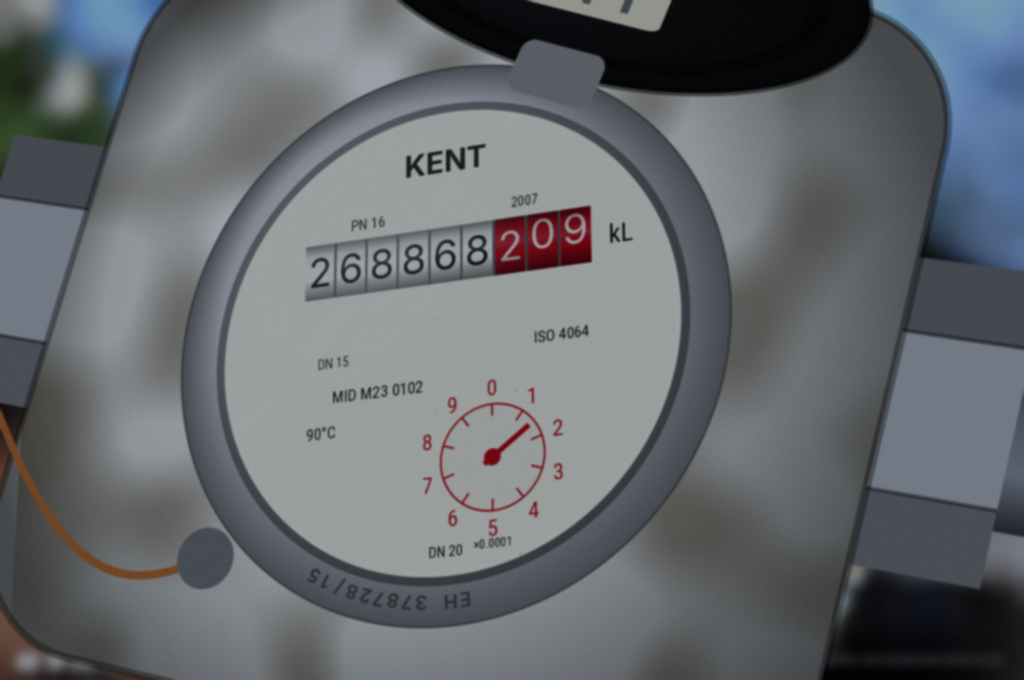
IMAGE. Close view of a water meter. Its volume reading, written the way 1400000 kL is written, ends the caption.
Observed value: 268868.2091 kL
